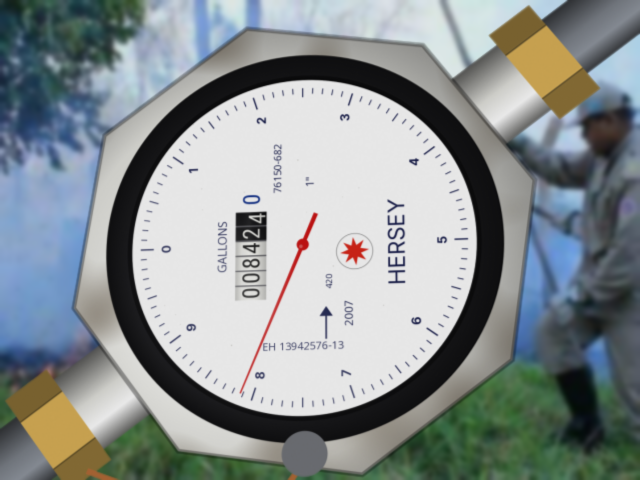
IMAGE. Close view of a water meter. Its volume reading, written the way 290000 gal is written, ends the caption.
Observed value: 84238.1 gal
